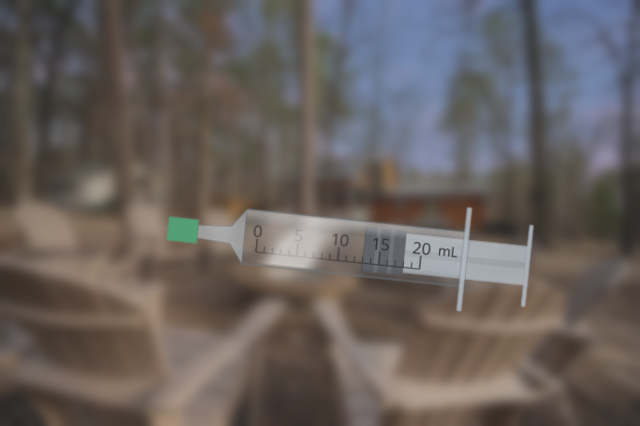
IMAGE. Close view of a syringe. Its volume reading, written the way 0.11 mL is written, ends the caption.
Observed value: 13 mL
